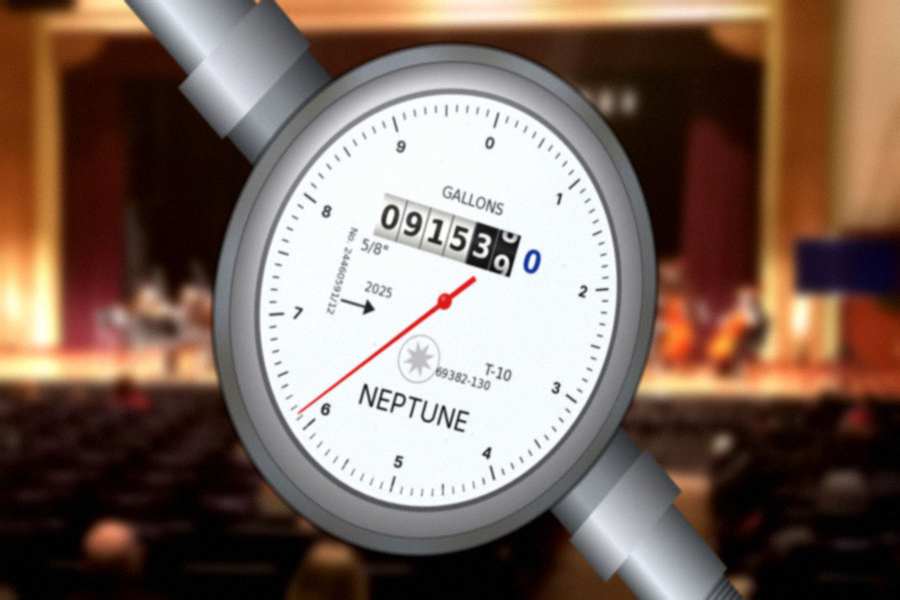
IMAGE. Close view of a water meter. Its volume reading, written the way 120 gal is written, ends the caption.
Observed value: 915386.1 gal
